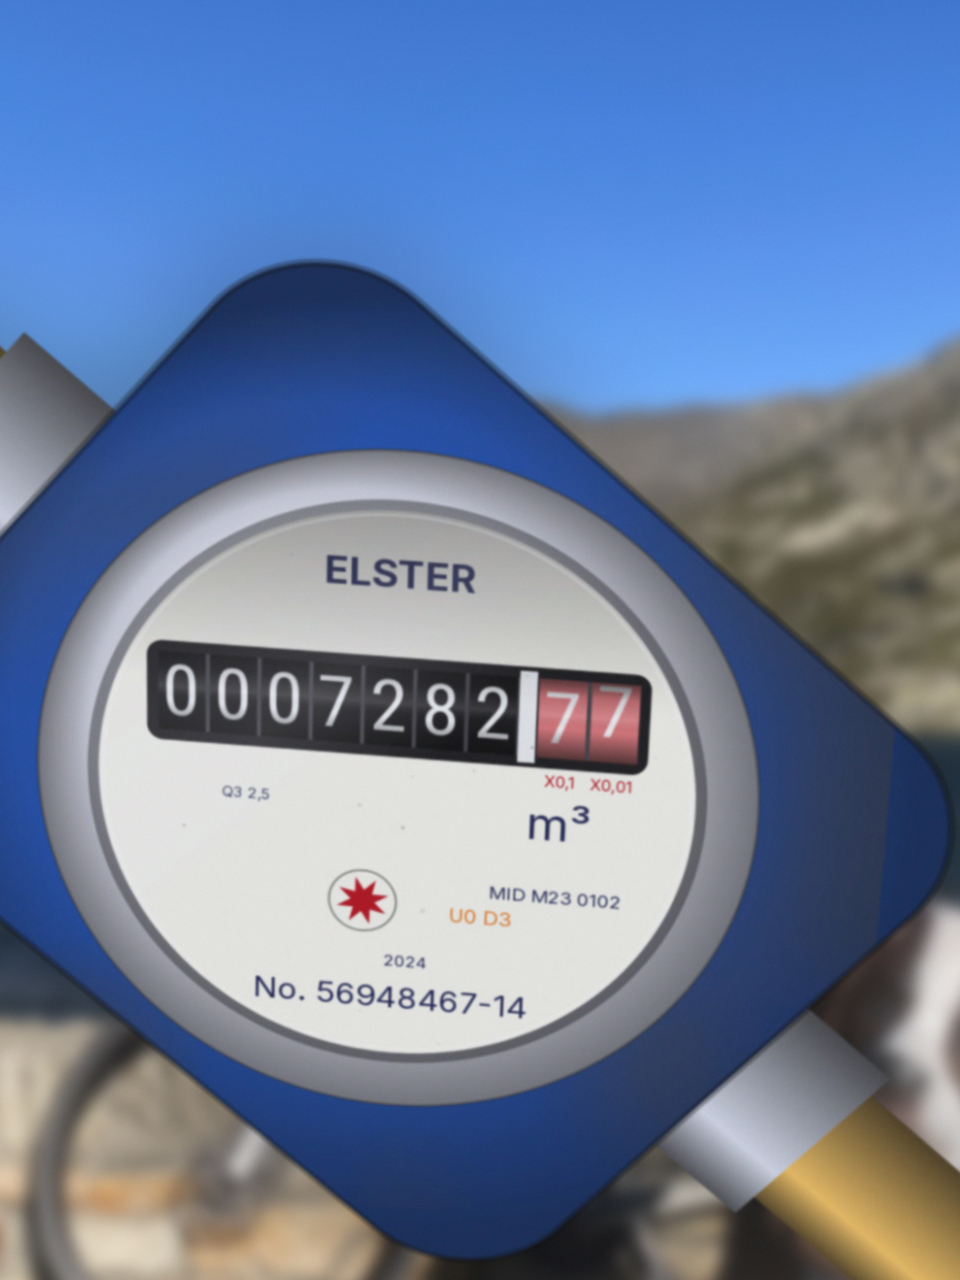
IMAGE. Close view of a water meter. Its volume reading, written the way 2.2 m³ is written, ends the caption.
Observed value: 7282.77 m³
